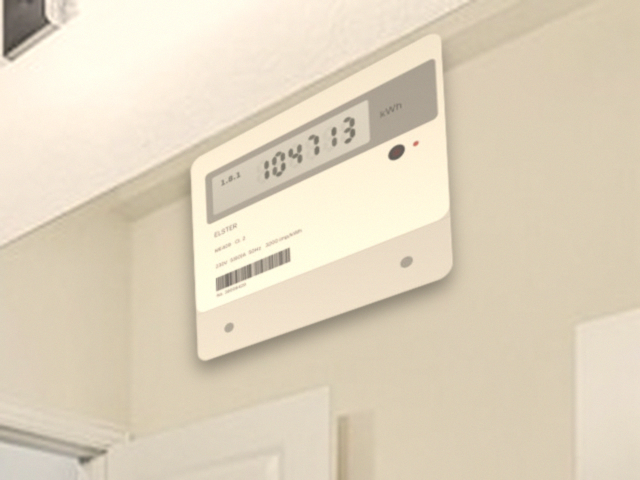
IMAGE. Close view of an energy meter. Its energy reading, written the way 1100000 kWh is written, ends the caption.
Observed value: 104713 kWh
